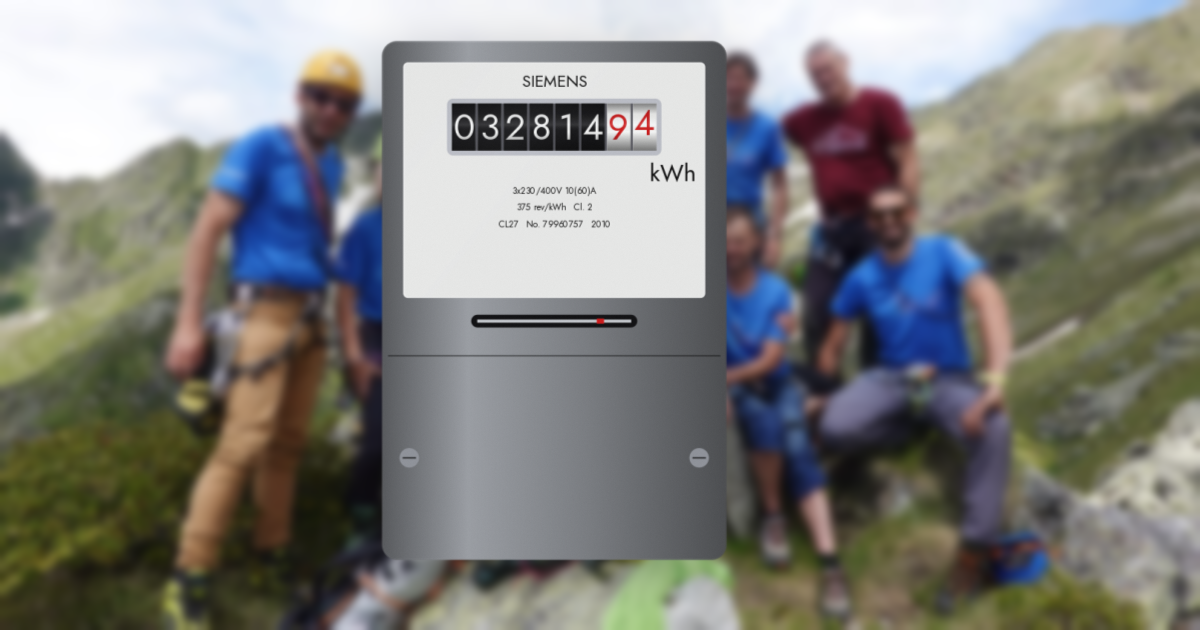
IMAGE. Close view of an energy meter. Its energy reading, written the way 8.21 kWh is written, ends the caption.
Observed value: 32814.94 kWh
